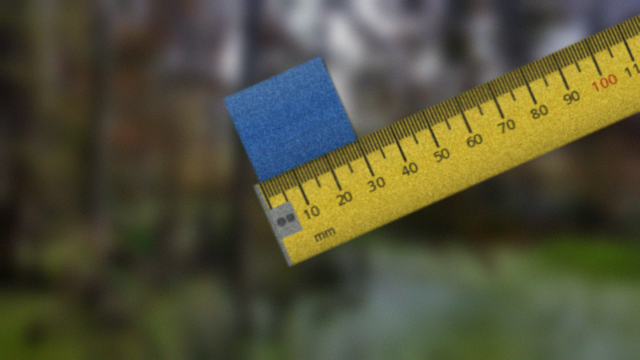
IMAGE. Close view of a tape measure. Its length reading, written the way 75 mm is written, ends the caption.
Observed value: 30 mm
